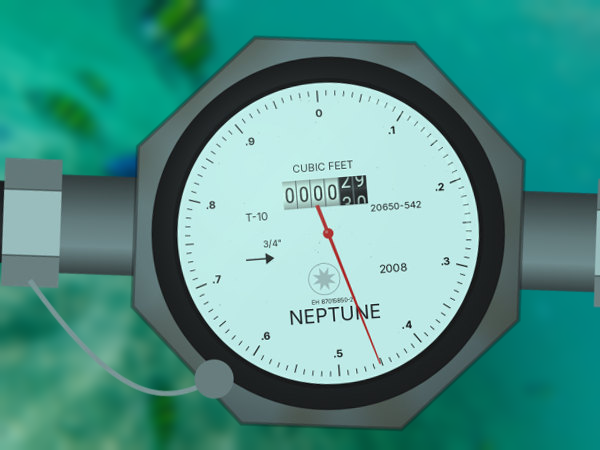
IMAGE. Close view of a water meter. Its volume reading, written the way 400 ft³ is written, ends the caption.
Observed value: 29.45 ft³
